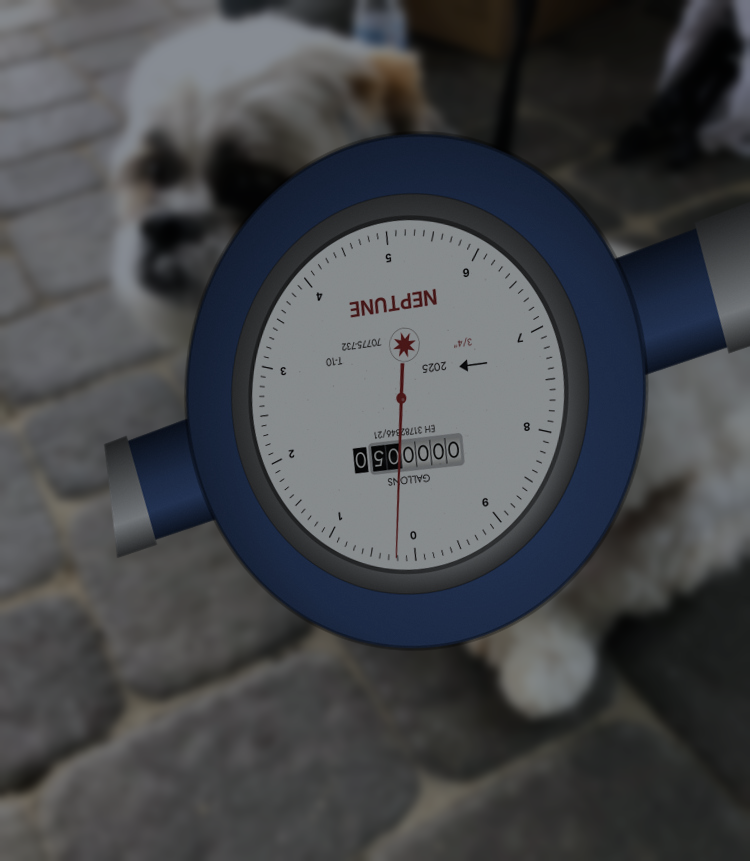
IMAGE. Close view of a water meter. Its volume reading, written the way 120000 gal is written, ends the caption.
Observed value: 50.2 gal
